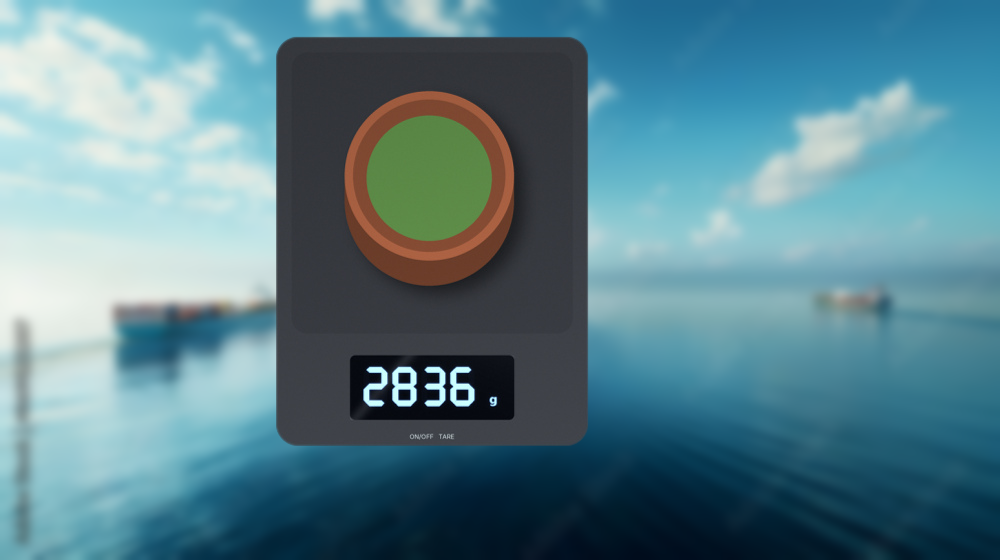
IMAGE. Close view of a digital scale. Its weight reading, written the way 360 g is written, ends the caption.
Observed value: 2836 g
